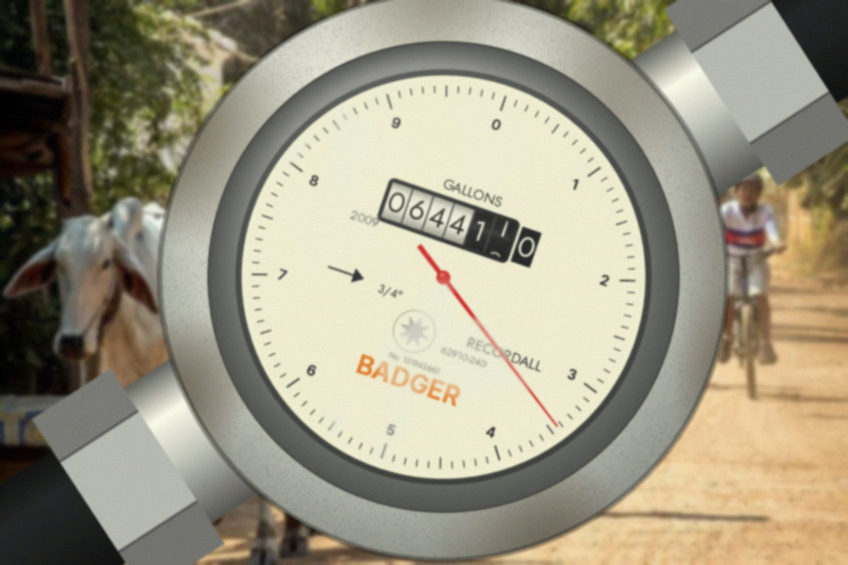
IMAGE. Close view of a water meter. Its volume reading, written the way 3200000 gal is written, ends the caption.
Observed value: 644113.4 gal
